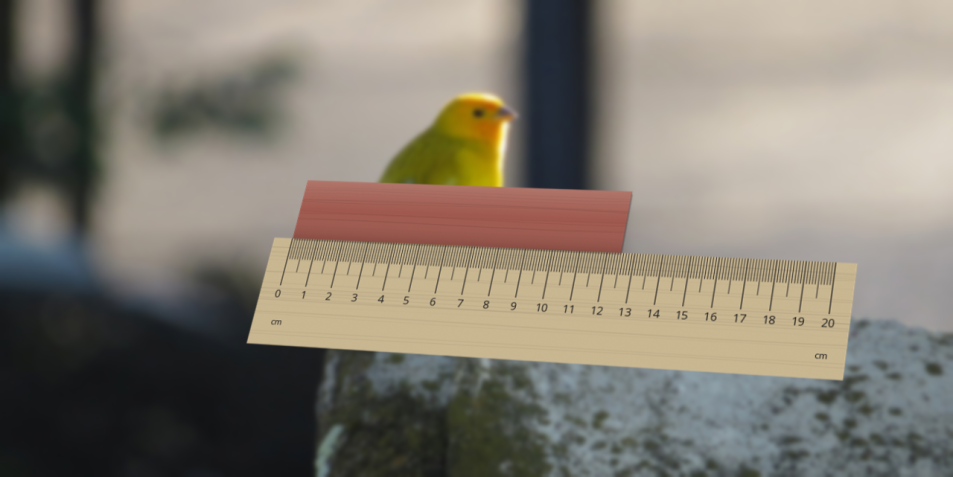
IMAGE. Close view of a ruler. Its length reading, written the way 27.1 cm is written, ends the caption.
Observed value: 12.5 cm
